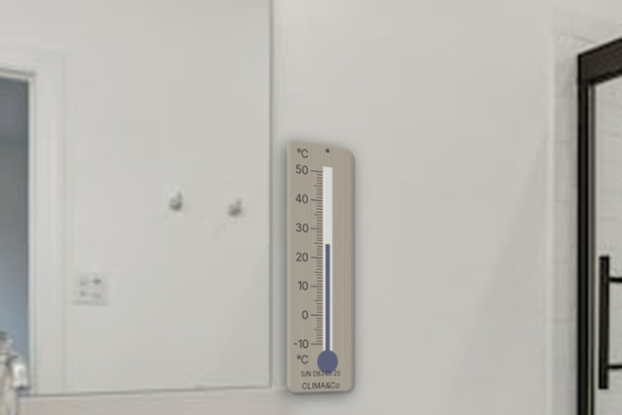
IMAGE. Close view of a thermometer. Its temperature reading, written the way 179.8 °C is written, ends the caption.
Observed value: 25 °C
